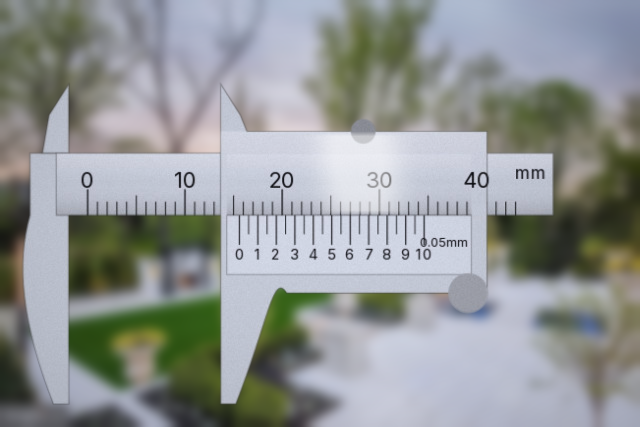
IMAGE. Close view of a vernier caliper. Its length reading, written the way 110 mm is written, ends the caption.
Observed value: 15.6 mm
